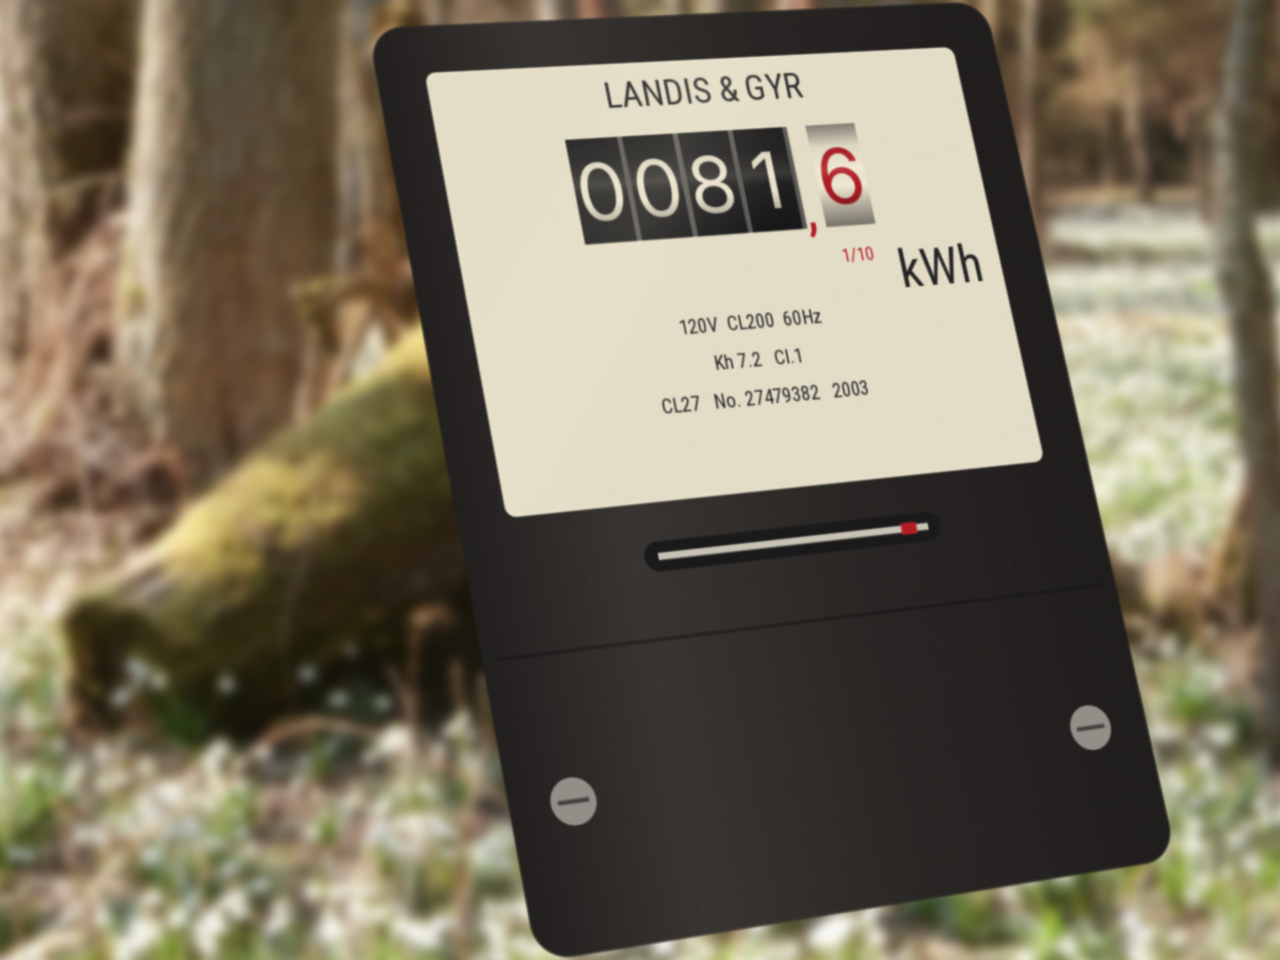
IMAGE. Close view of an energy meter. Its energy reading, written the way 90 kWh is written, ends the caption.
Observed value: 81.6 kWh
